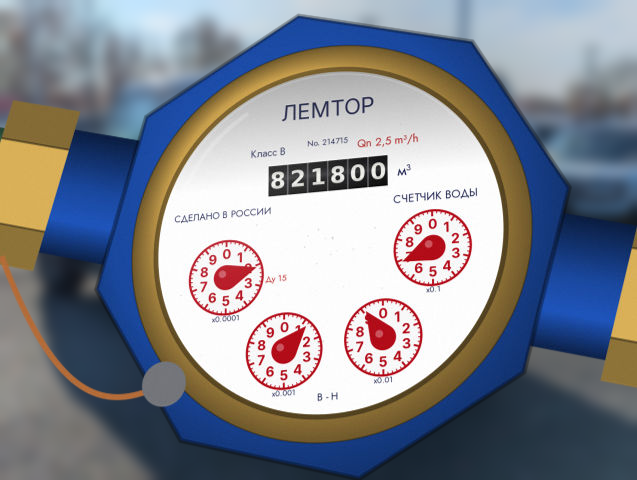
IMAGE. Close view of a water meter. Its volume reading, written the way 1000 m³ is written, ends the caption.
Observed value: 821800.6912 m³
